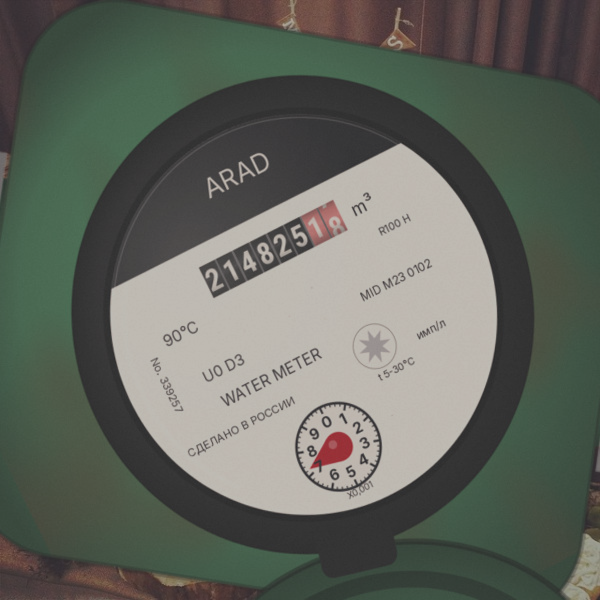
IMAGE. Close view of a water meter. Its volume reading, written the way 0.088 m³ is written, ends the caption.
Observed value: 214825.177 m³
